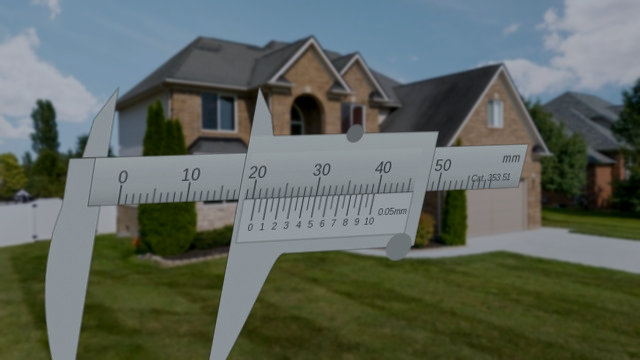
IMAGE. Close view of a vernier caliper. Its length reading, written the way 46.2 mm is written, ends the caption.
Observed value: 20.4 mm
